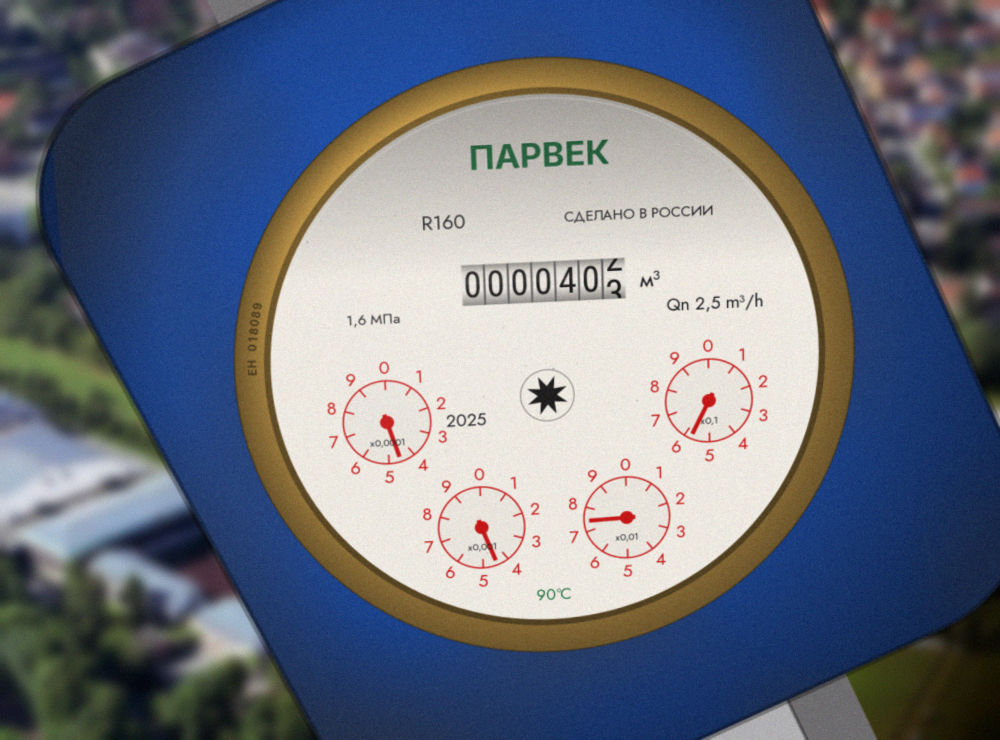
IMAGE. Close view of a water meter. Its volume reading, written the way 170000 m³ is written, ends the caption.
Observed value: 402.5744 m³
